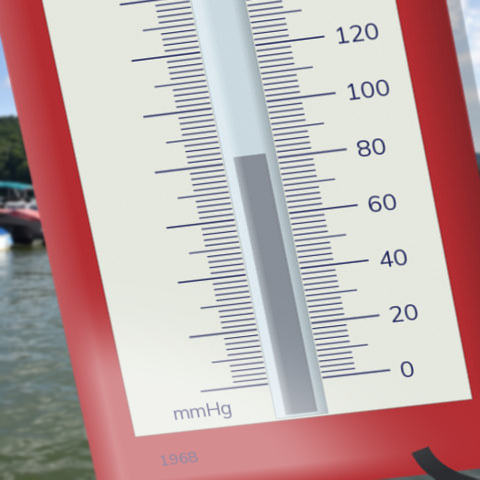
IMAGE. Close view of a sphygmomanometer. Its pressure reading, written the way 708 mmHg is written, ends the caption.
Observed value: 82 mmHg
